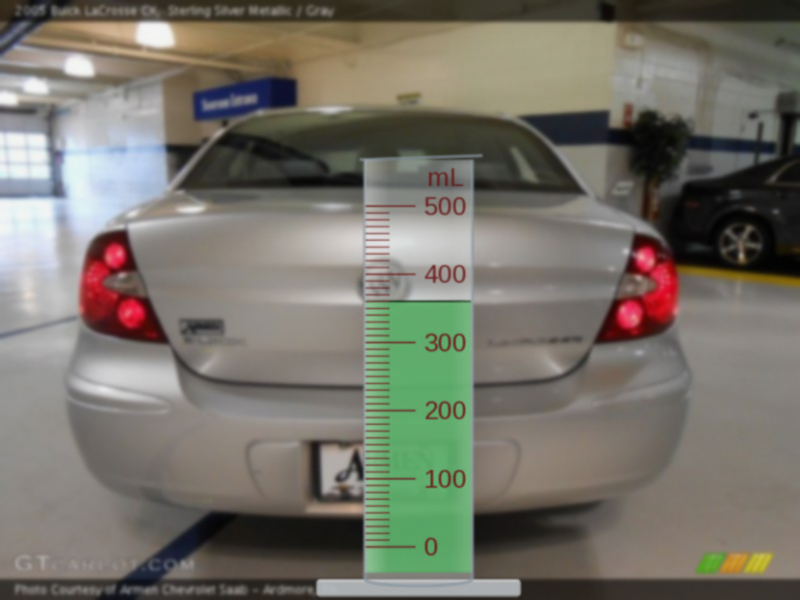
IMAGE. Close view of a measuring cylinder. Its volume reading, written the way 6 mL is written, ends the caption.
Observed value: 360 mL
